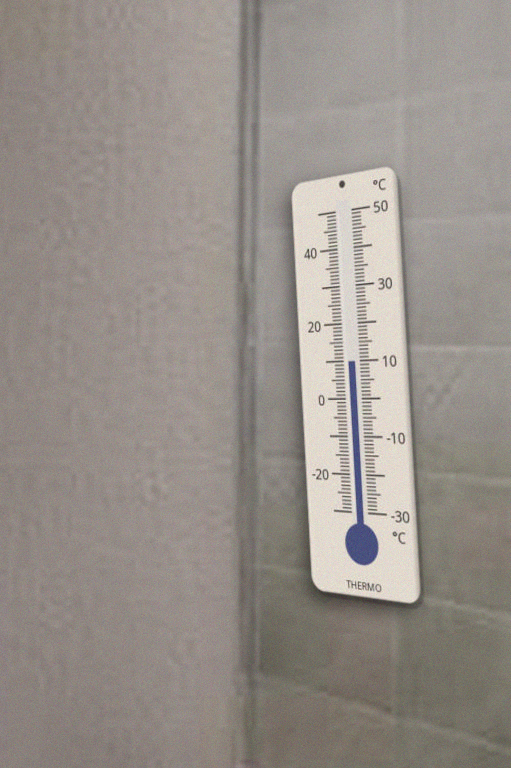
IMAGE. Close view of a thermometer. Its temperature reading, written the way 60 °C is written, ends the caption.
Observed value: 10 °C
